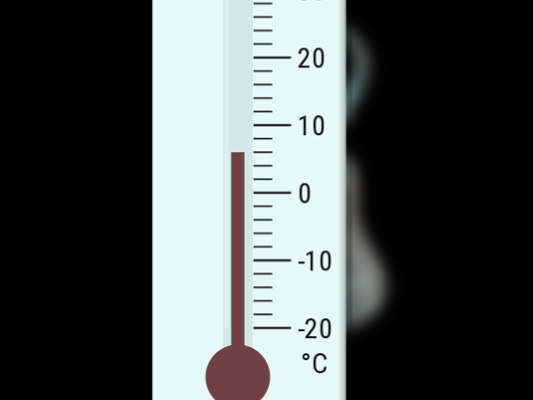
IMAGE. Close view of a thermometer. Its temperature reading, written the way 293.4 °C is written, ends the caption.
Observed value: 6 °C
